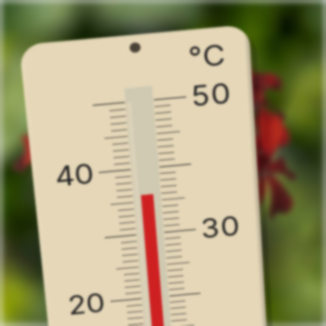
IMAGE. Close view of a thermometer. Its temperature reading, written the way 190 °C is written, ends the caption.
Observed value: 36 °C
